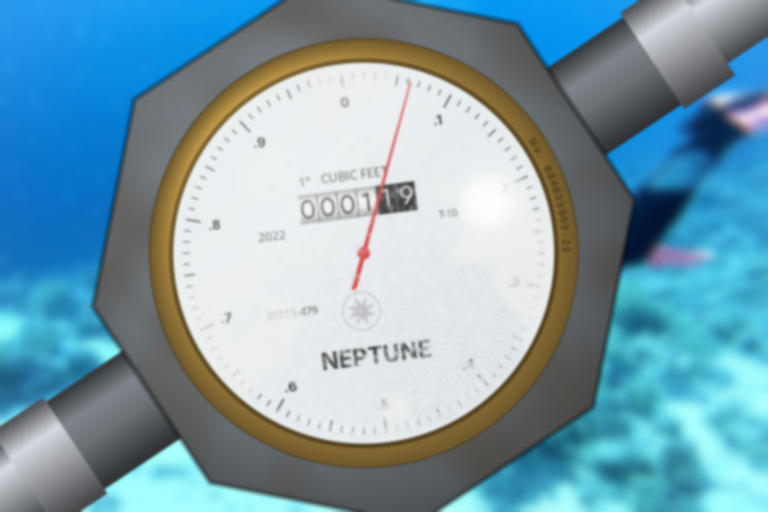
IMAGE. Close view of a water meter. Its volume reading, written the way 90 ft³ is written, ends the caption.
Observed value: 119.06 ft³
